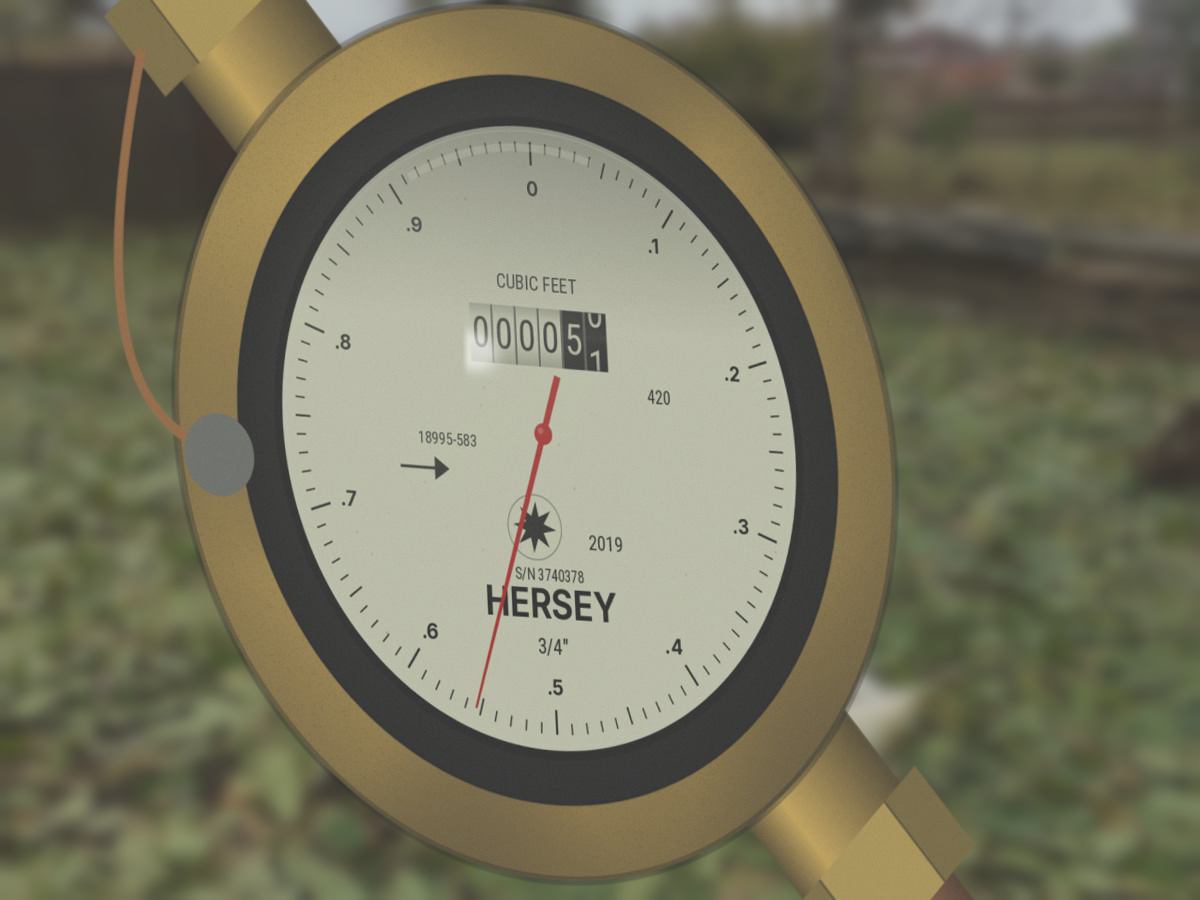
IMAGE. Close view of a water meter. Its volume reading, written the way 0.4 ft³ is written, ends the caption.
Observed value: 50.55 ft³
